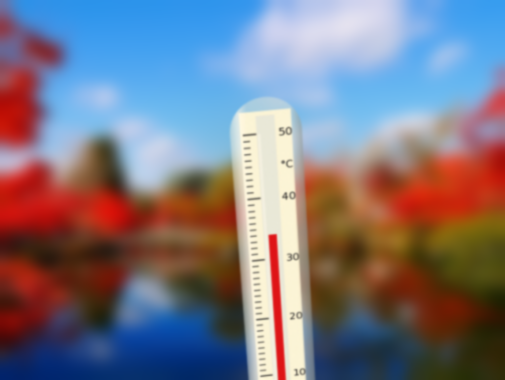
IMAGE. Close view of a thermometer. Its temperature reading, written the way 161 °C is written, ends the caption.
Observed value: 34 °C
